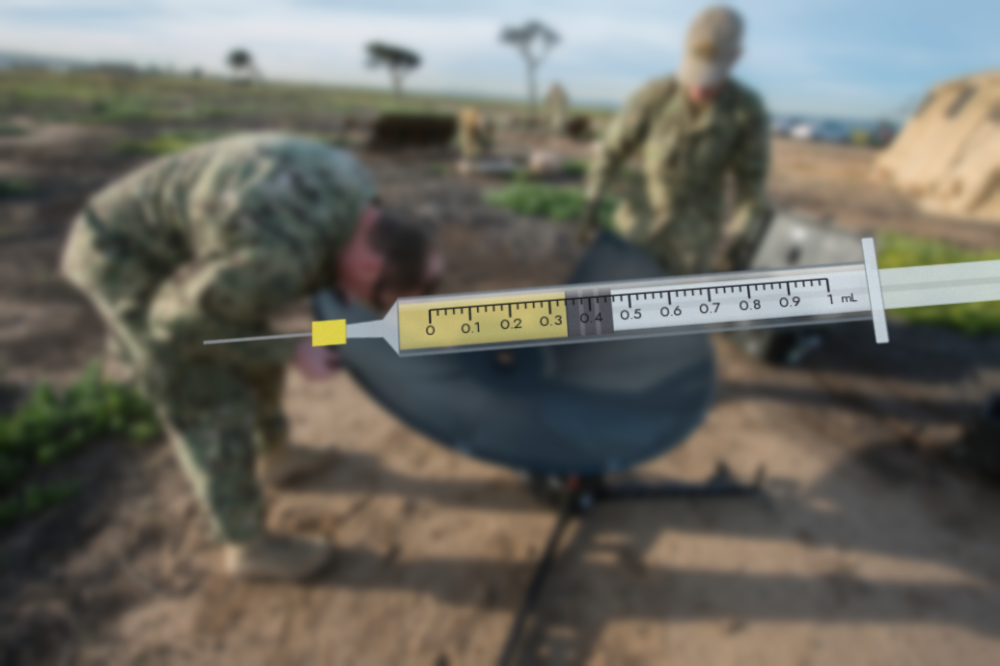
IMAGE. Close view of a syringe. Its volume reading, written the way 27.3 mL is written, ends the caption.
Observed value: 0.34 mL
